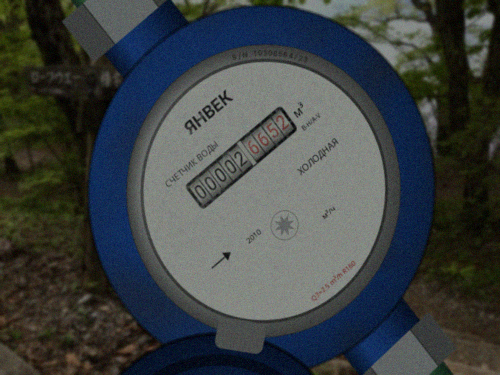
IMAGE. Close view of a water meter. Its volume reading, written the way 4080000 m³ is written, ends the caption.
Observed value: 2.6652 m³
